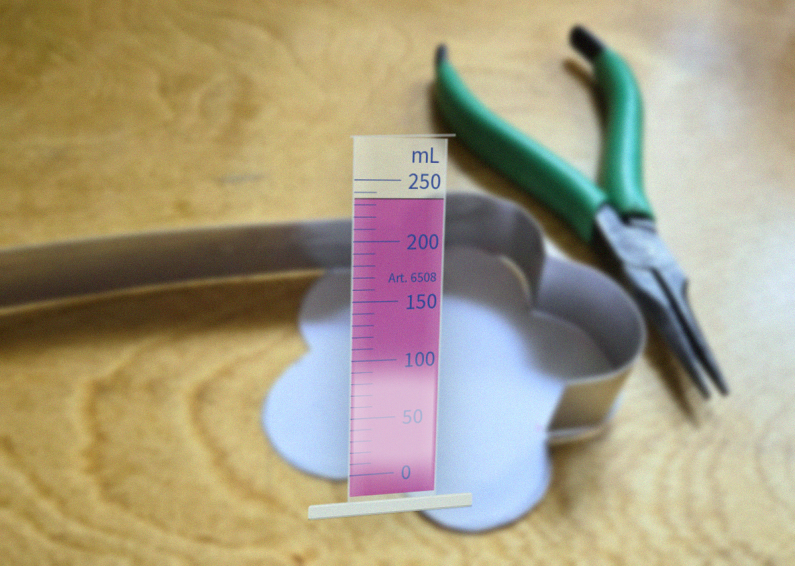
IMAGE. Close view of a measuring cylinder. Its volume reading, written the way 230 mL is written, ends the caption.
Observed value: 235 mL
